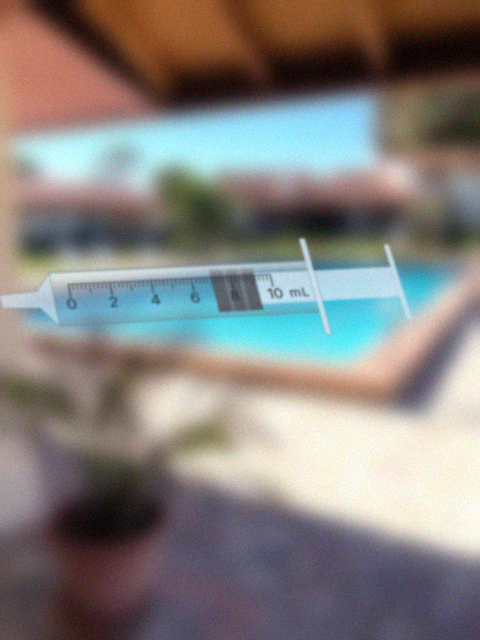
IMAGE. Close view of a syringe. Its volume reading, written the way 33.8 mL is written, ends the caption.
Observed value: 7 mL
